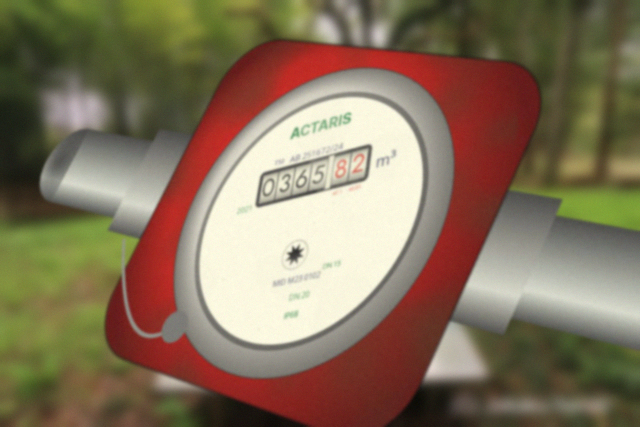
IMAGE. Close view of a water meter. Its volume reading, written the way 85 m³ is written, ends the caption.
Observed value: 365.82 m³
